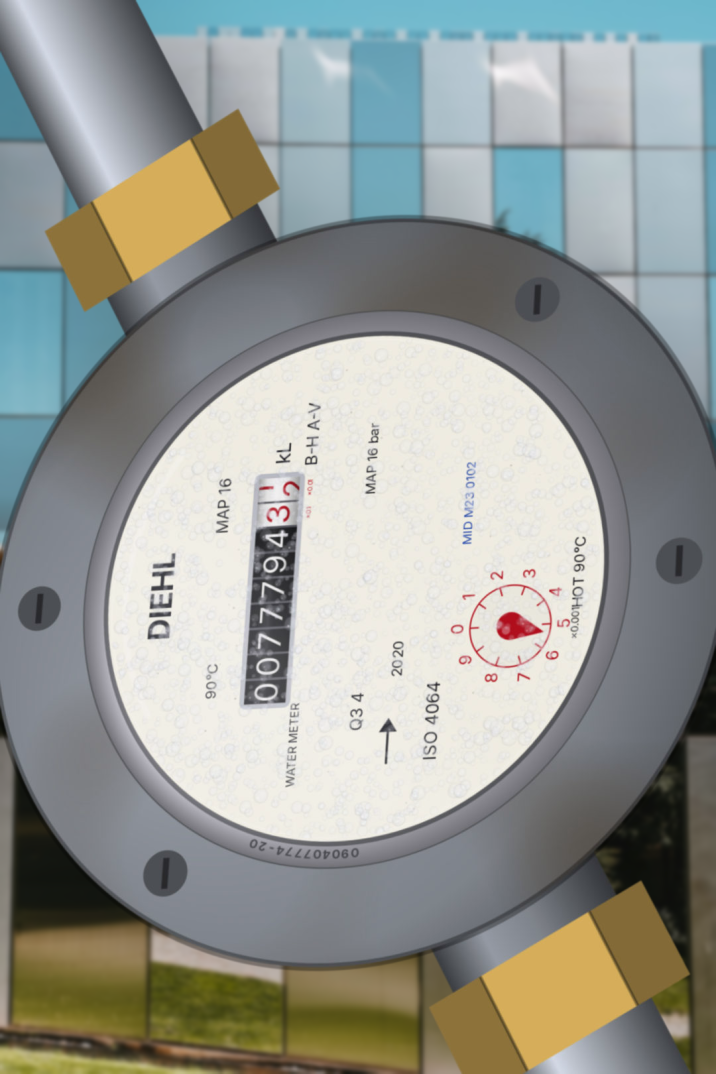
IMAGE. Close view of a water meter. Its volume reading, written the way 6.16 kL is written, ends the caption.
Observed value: 77794.315 kL
